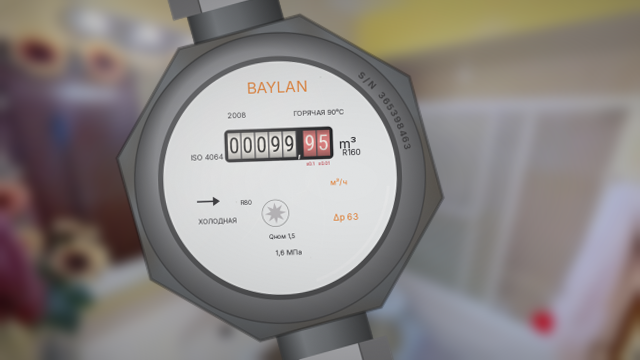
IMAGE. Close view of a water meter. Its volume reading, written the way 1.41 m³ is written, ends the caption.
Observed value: 99.95 m³
